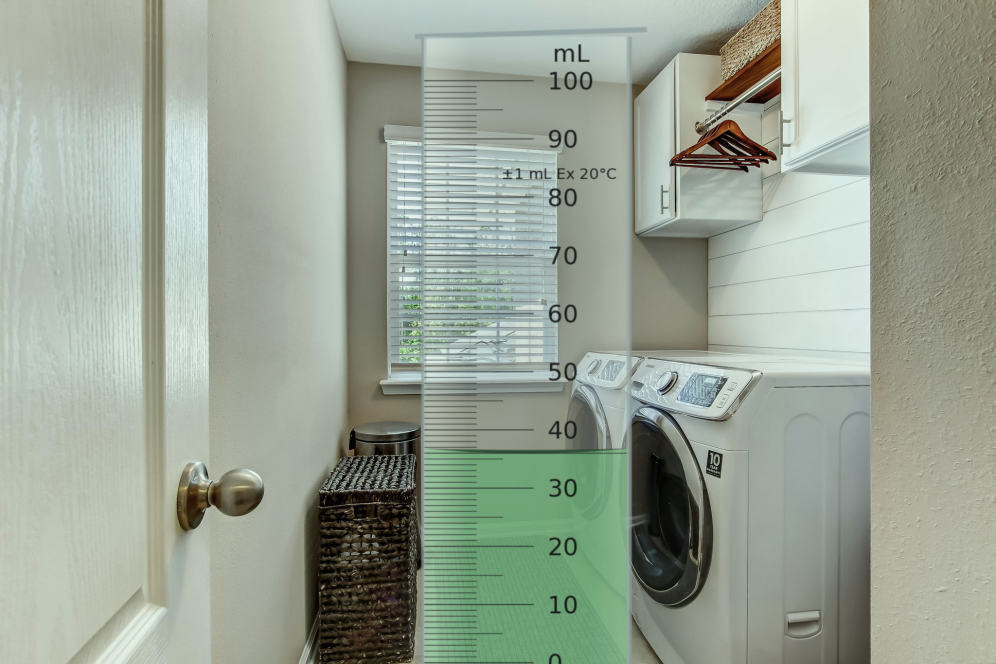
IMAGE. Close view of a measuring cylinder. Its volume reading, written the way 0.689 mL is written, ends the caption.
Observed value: 36 mL
